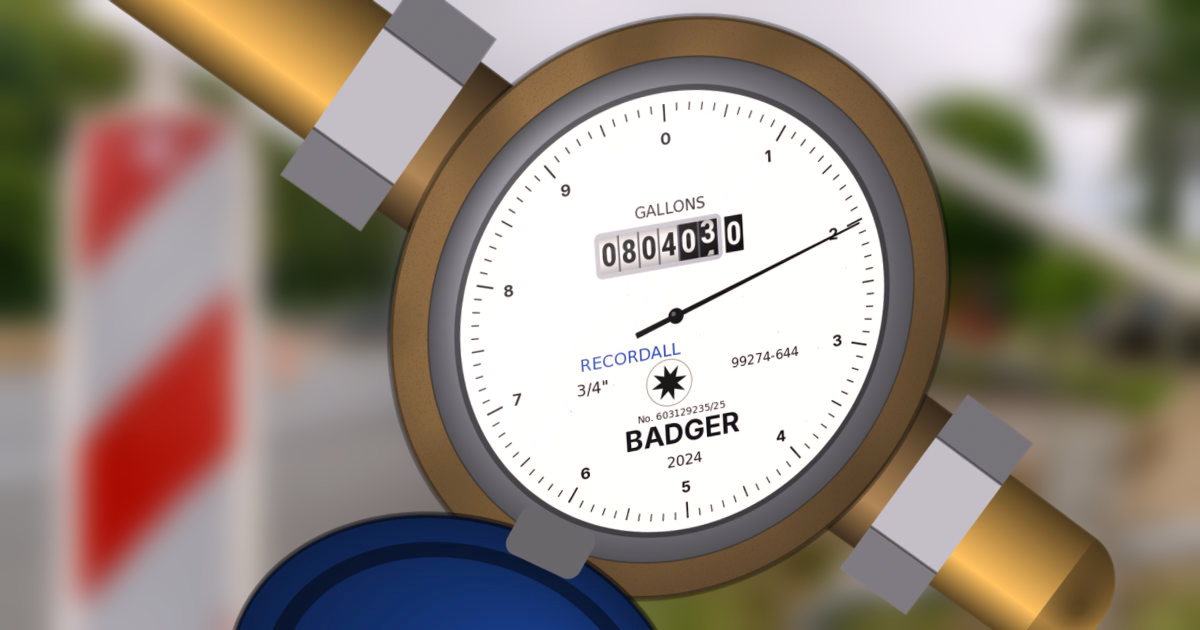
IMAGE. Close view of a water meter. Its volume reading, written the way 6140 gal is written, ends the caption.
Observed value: 804032.0 gal
